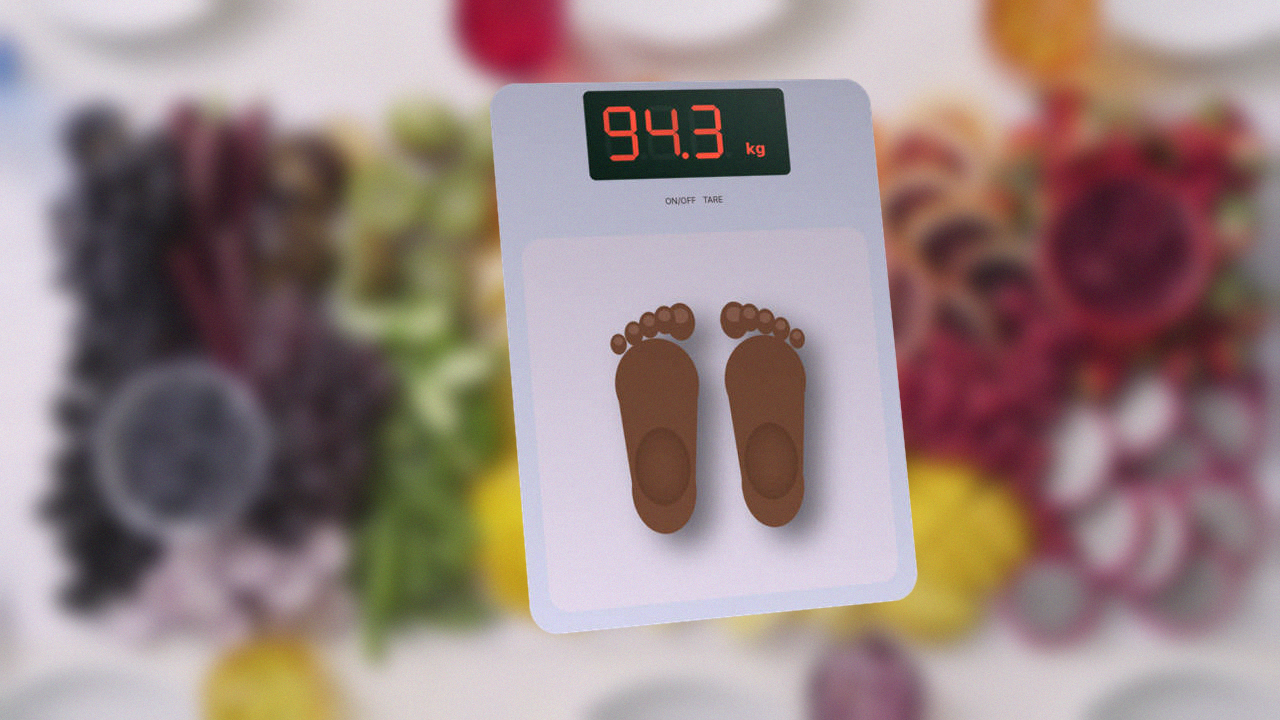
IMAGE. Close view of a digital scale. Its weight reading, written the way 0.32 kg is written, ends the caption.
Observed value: 94.3 kg
